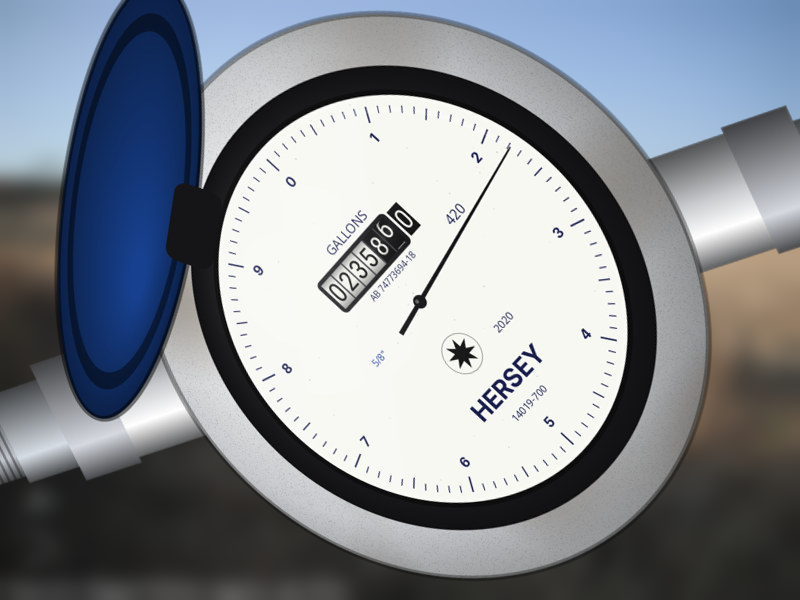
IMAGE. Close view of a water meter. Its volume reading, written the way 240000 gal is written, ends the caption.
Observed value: 235862.2 gal
